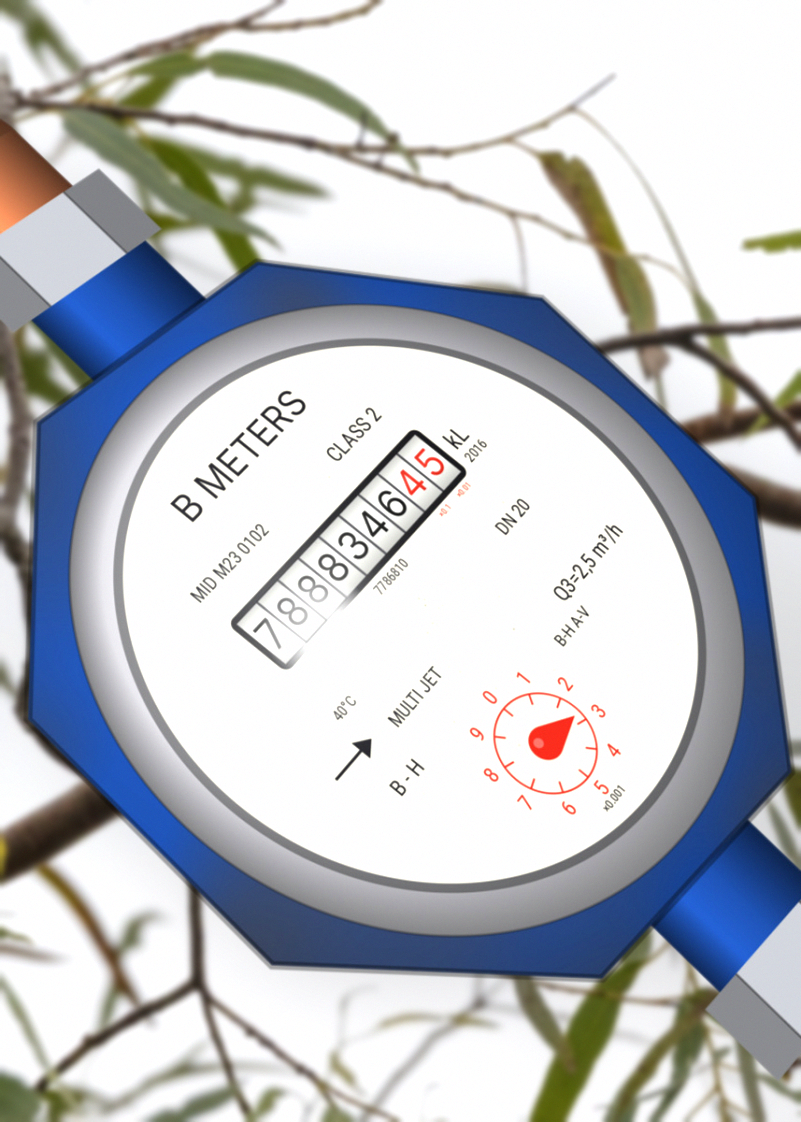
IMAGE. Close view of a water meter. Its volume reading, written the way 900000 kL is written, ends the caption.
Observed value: 7888346.452 kL
